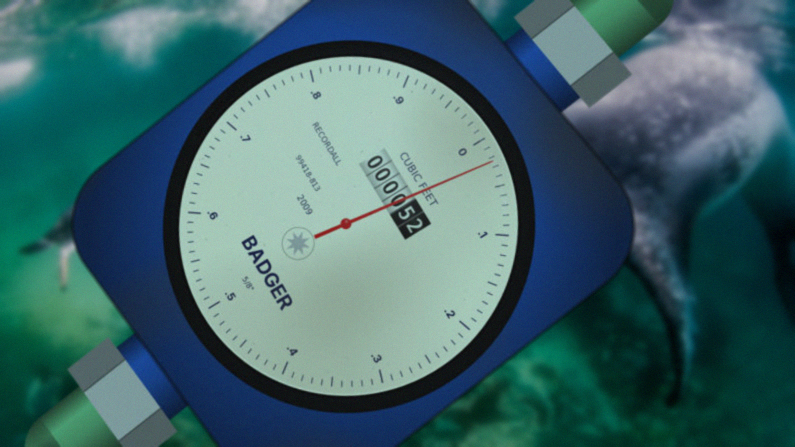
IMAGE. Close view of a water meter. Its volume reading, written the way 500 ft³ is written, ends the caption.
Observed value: 52.02 ft³
